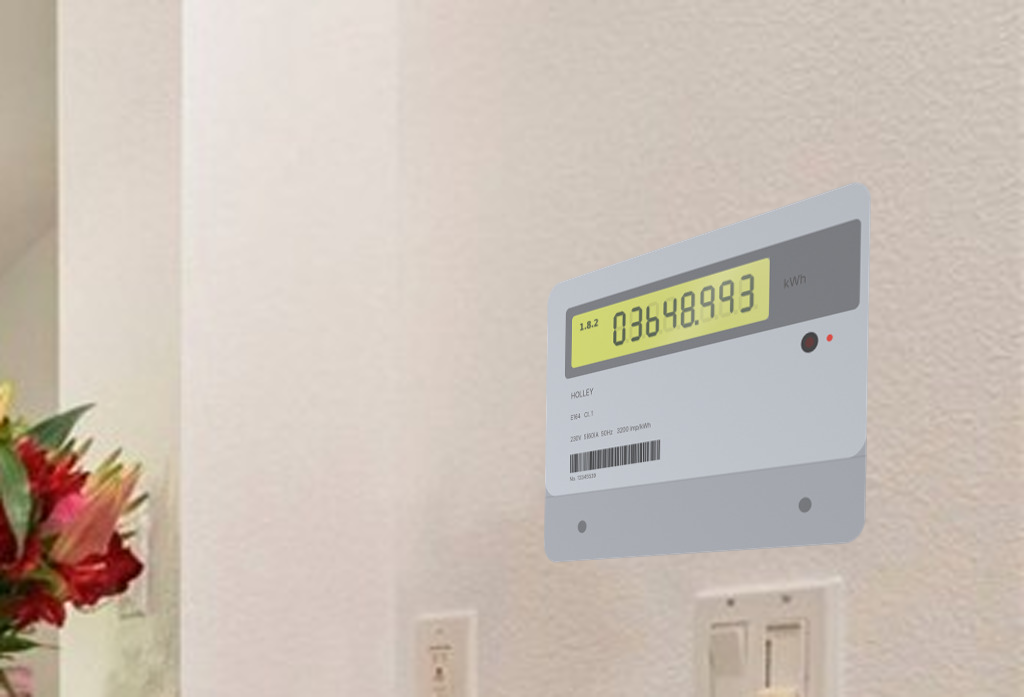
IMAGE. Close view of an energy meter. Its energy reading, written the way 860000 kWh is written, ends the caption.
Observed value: 3648.993 kWh
